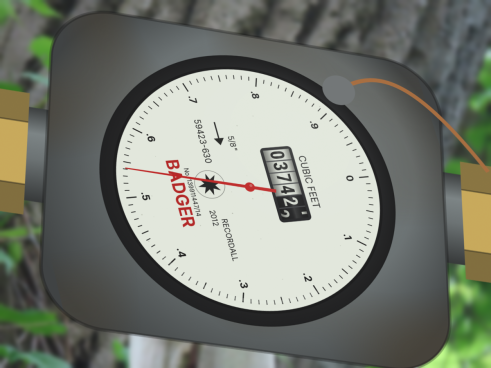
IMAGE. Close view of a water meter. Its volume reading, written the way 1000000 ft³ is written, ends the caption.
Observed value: 37421.54 ft³
